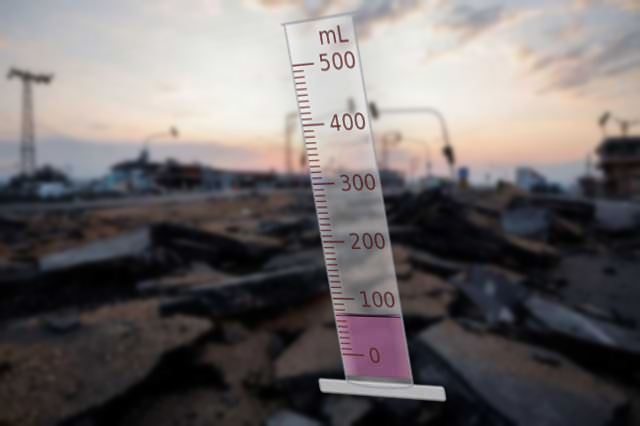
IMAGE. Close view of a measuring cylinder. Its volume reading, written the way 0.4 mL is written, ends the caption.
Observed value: 70 mL
